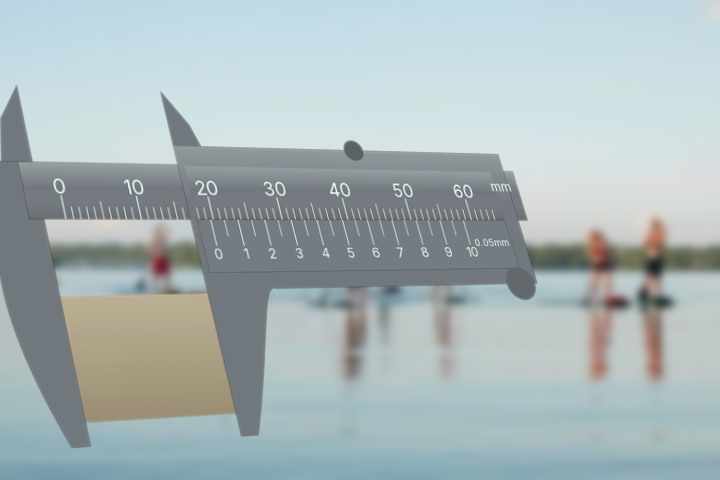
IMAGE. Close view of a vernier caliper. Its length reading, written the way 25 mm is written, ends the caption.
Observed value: 19.6 mm
